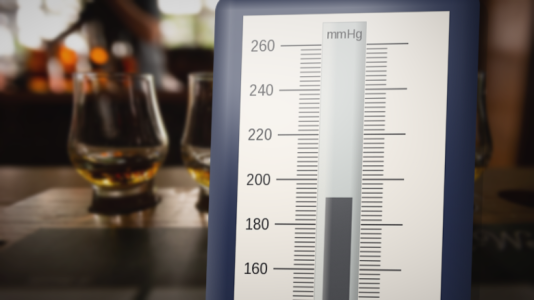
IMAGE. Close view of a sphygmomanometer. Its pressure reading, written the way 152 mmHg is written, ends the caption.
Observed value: 192 mmHg
